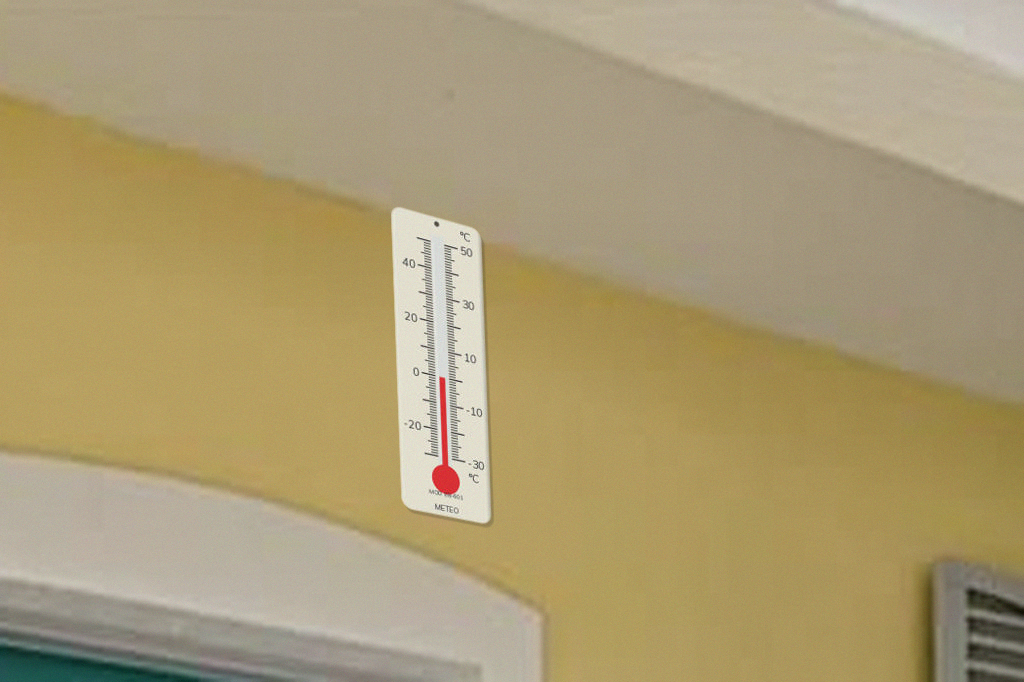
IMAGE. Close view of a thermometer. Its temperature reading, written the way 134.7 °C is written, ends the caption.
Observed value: 0 °C
